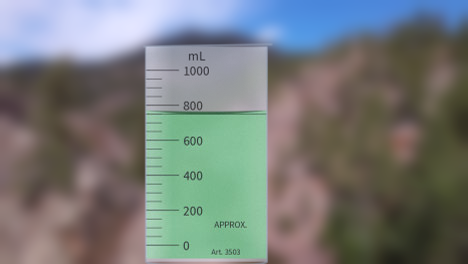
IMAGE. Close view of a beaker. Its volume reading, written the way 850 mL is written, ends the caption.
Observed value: 750 mL
